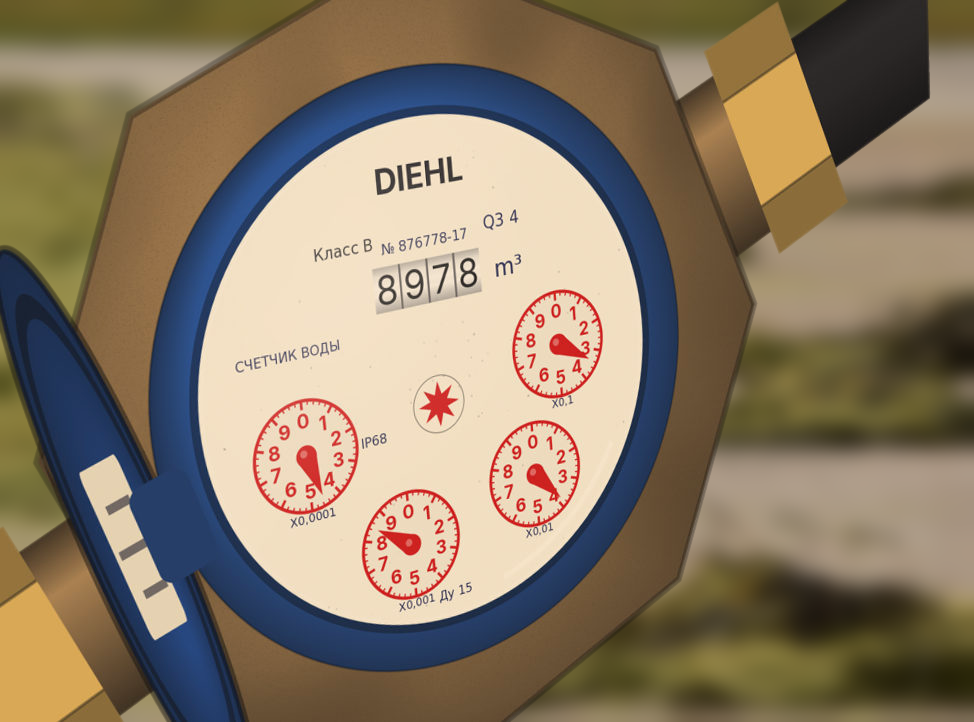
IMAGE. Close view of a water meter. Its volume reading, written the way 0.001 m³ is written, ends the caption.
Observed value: 8978.3384 m³
